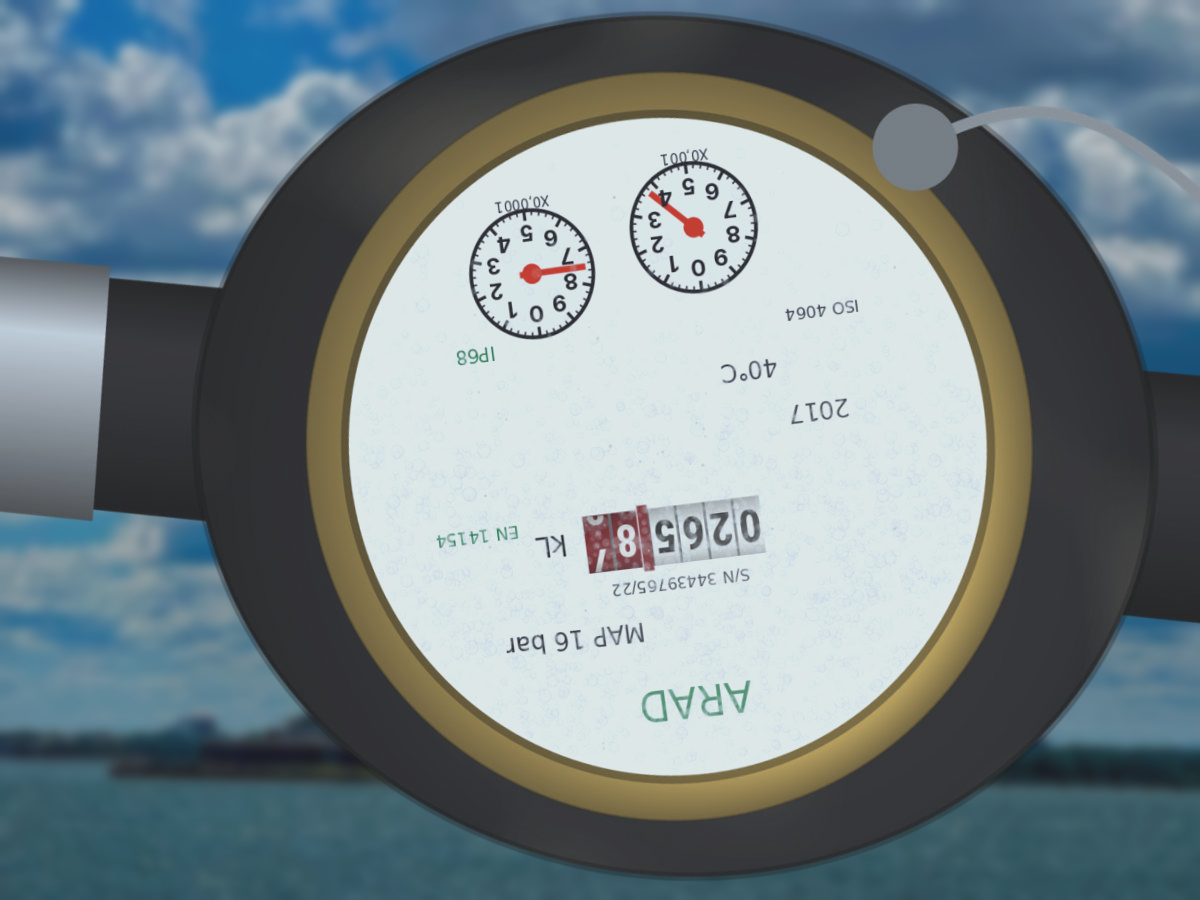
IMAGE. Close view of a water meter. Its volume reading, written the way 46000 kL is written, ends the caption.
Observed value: 265.8737 kL
